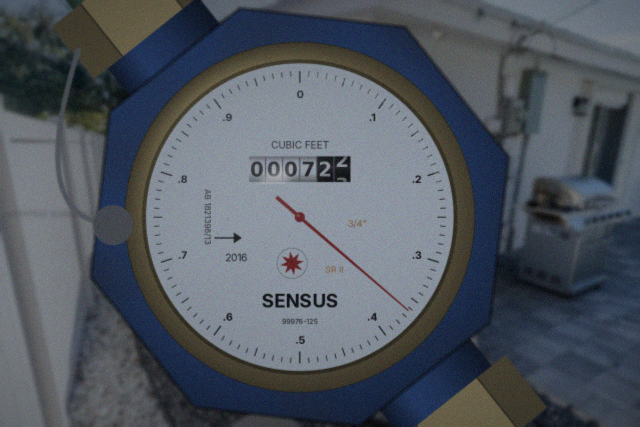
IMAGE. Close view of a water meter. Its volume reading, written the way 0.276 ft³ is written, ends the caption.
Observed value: 722.36 ft³
